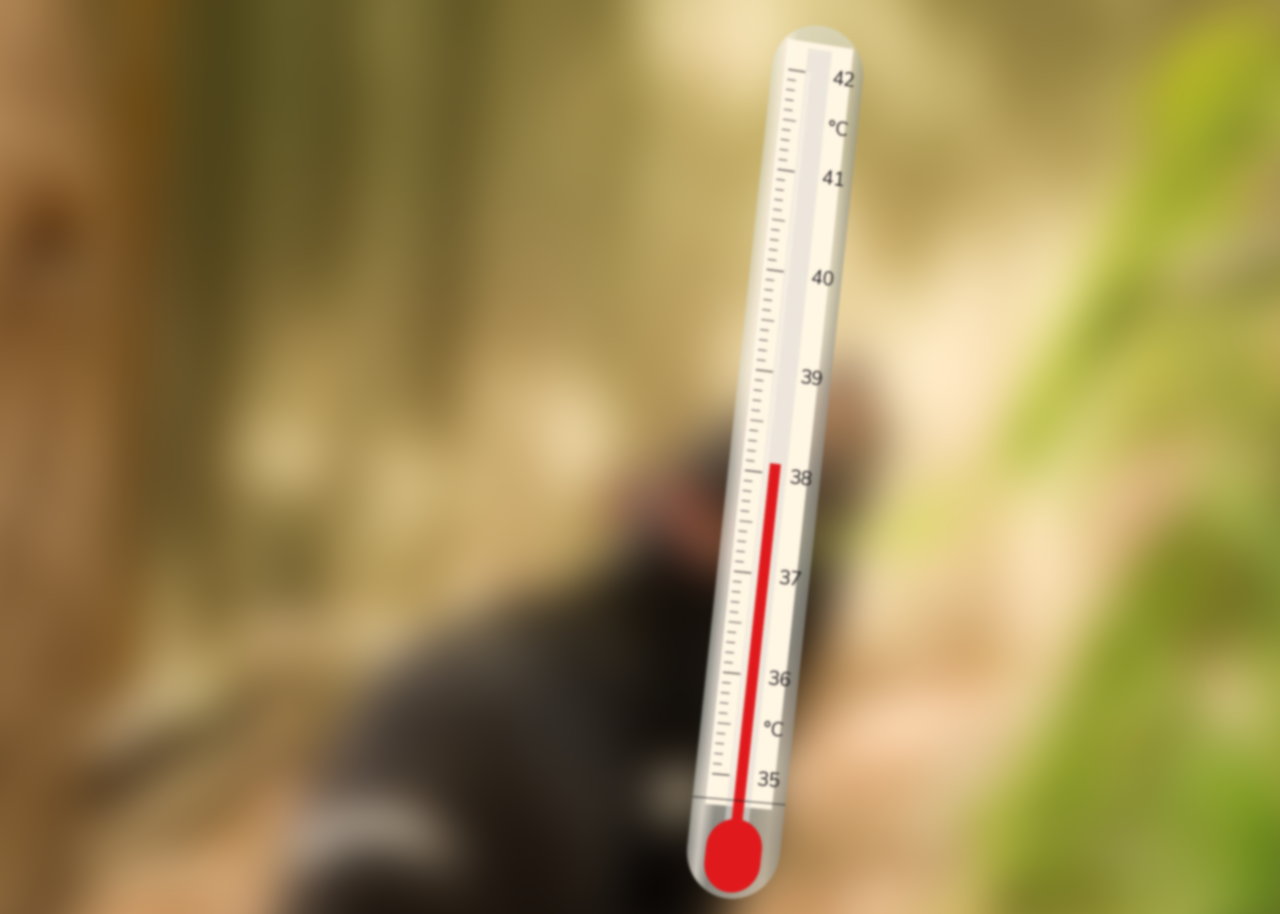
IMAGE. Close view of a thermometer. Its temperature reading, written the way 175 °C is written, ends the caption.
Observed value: 38.1 °C
